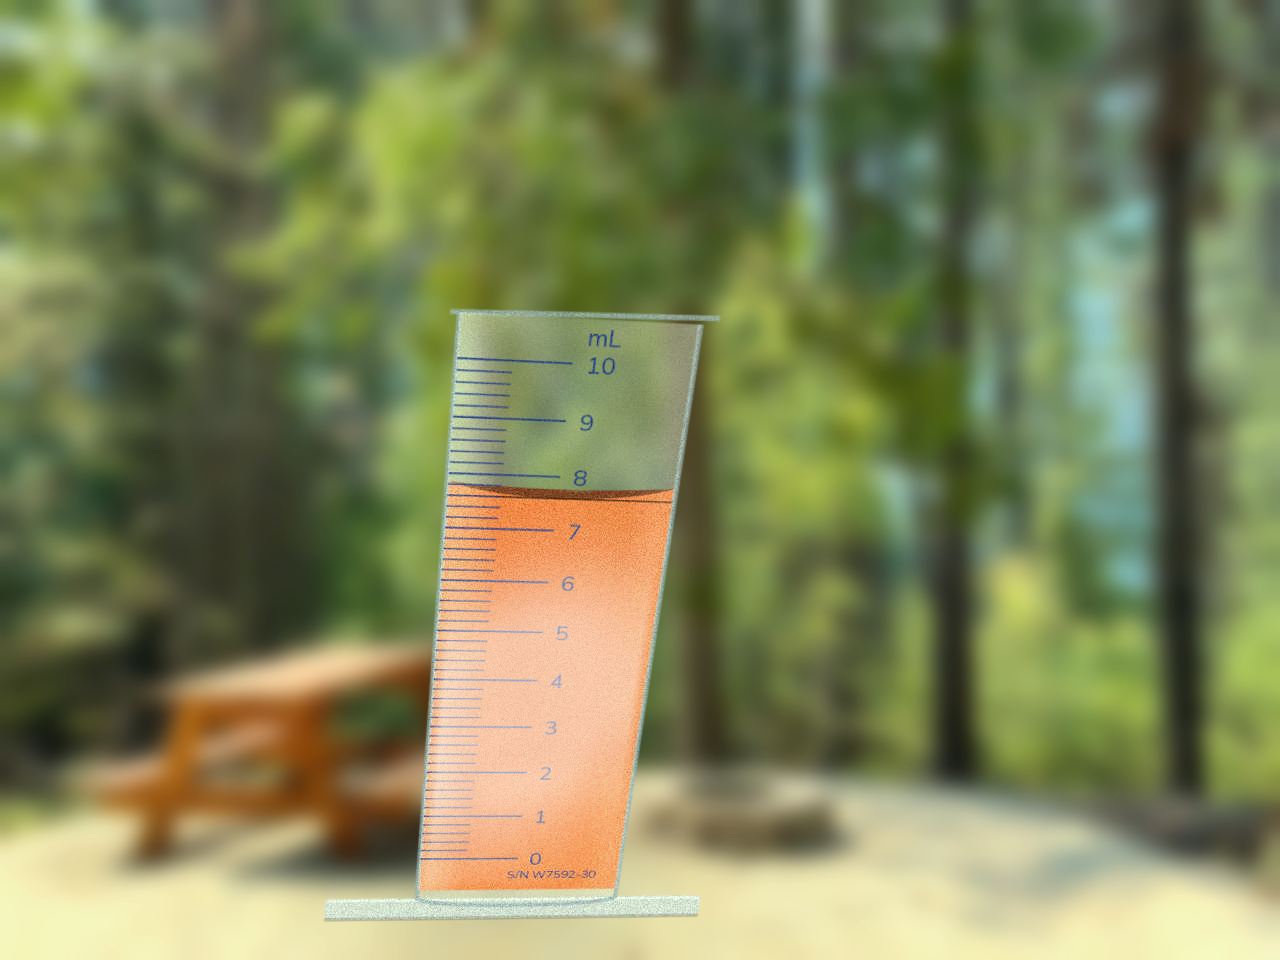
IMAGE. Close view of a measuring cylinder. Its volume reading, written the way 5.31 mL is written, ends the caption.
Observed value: 7.6 mL
